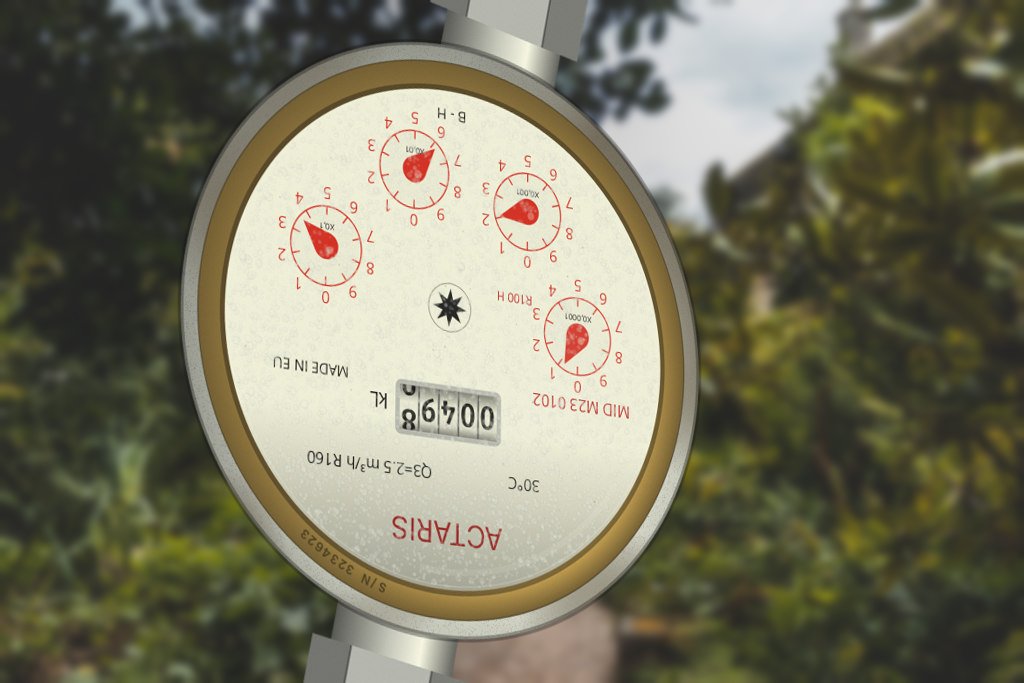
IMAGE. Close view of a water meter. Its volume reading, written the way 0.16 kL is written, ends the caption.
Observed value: 498.3620 kL
